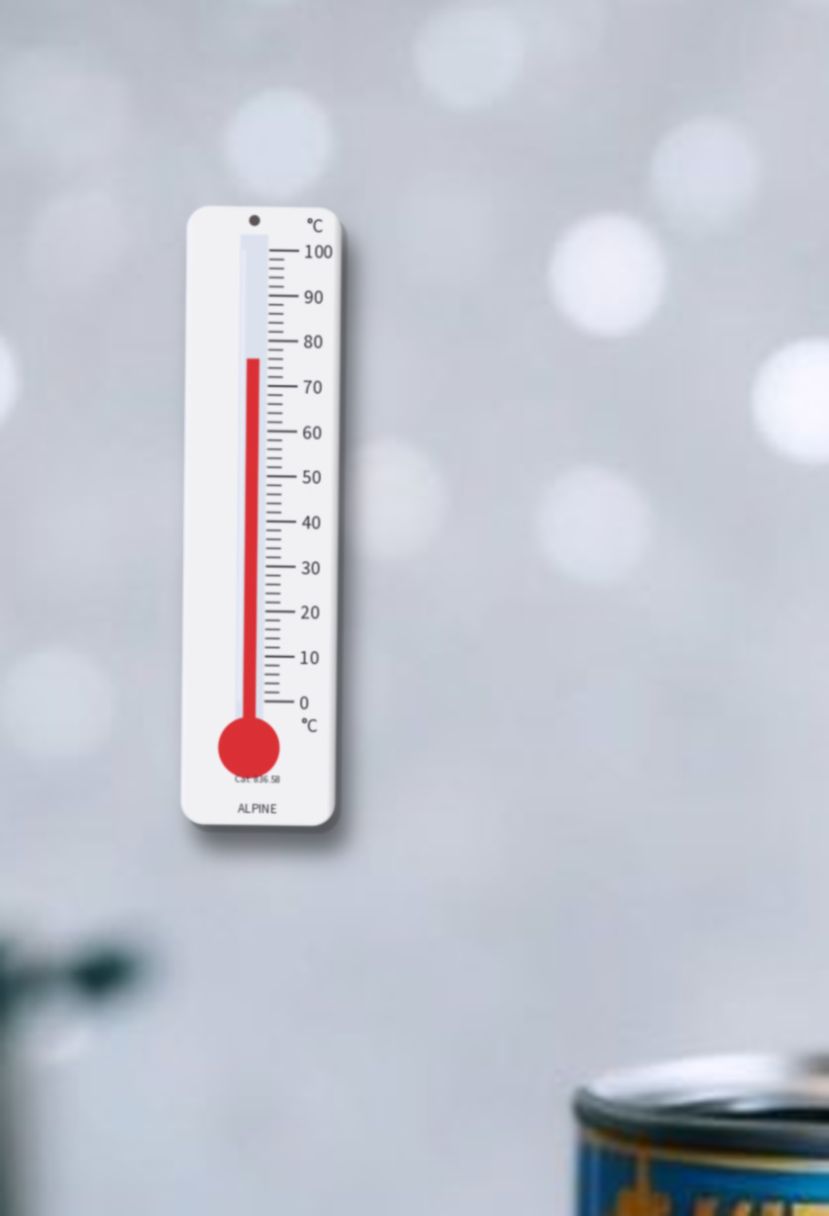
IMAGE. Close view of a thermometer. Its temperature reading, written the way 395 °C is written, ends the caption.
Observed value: 76 °C
